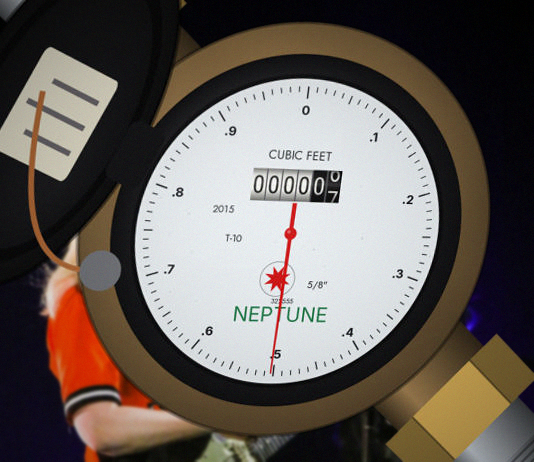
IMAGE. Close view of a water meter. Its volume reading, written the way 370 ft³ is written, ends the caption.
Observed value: 6.50 ft³
